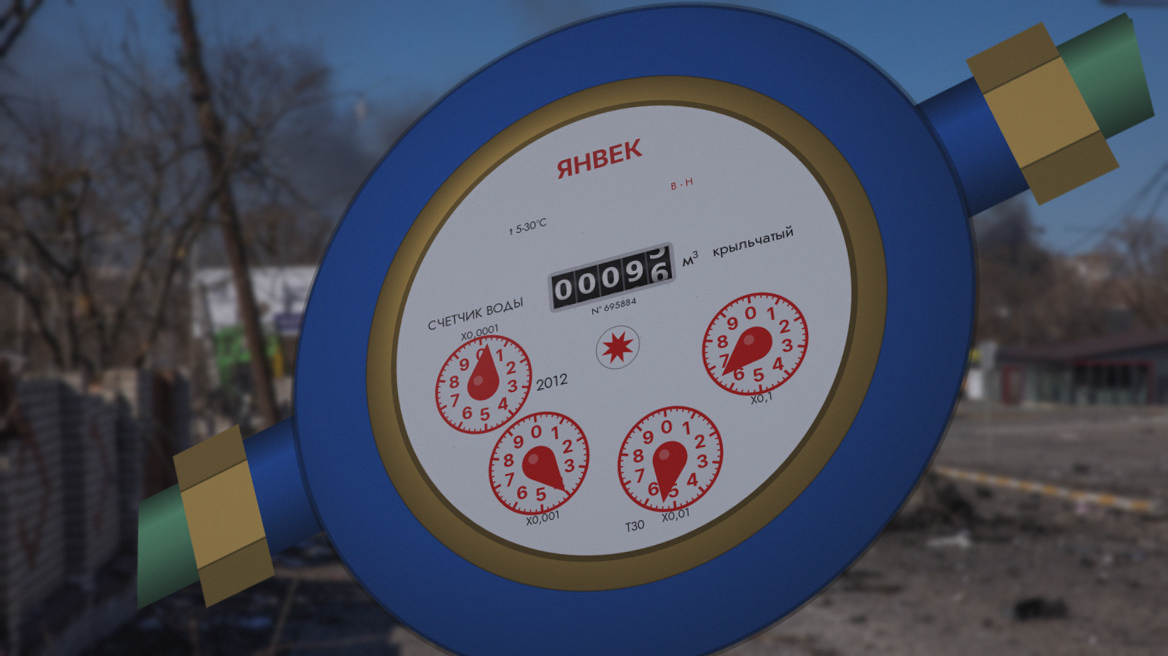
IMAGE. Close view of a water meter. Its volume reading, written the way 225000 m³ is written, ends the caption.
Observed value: 95.6540 m³
